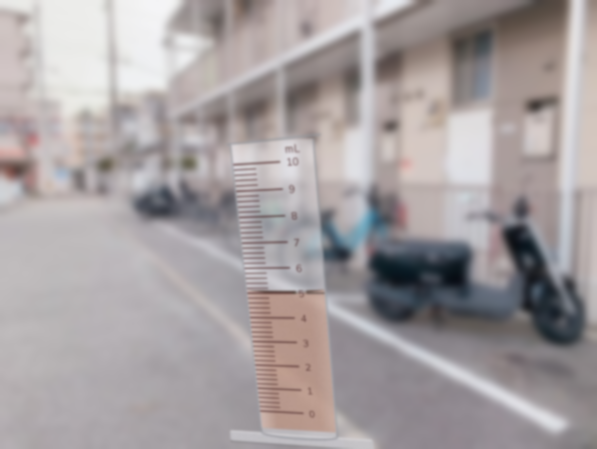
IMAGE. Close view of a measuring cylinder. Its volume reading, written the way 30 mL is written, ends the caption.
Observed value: 5 mL
